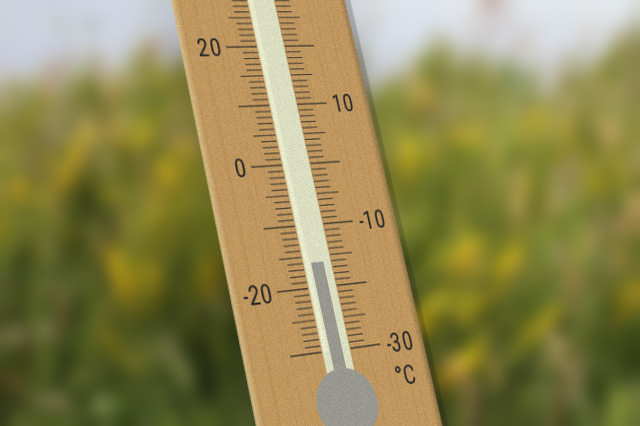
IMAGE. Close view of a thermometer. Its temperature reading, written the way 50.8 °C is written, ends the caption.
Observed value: -16 °C
